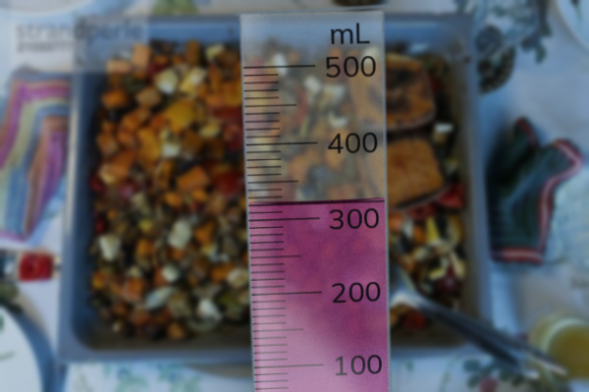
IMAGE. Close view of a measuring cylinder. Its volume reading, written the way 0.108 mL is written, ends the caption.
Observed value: 320 mL
